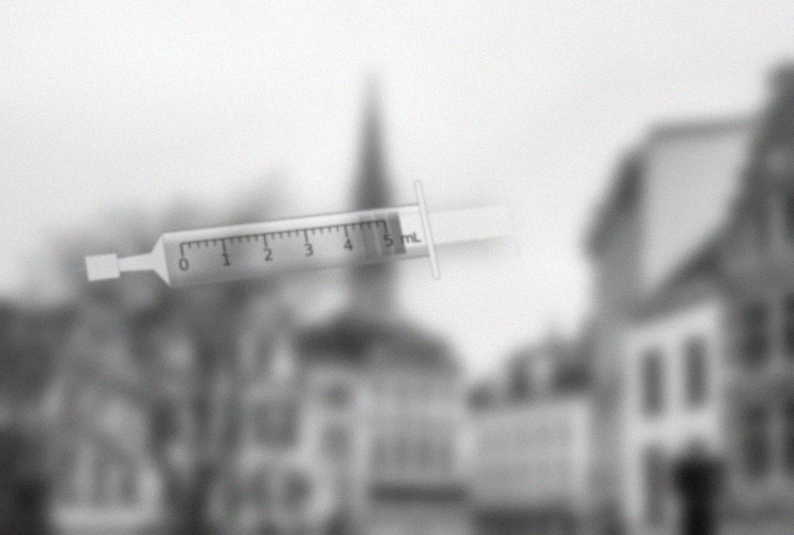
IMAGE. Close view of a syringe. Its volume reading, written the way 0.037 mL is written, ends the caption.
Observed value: 4.4 mL
